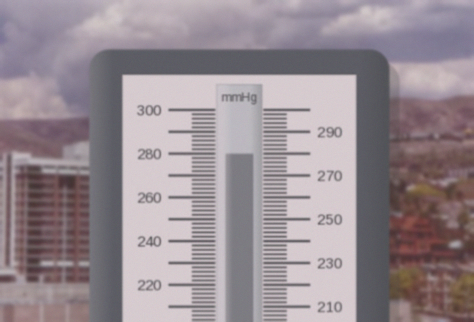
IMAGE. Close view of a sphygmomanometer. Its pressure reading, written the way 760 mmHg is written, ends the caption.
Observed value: 280 mmHg
